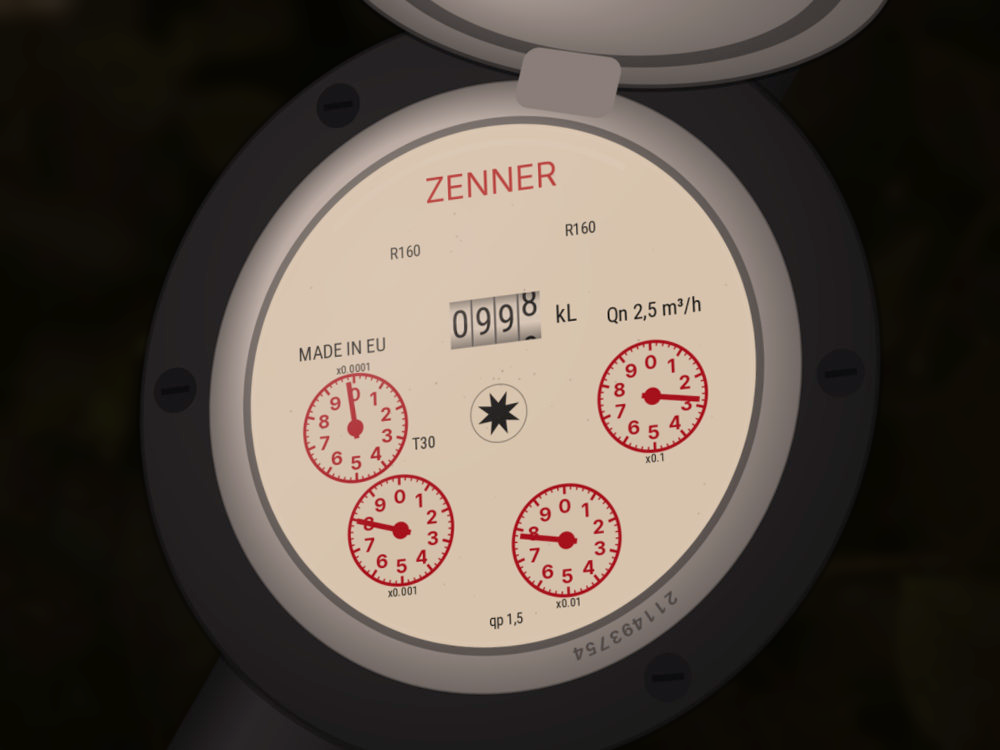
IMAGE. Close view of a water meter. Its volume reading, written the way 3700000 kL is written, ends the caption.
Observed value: 998.2779 kL
